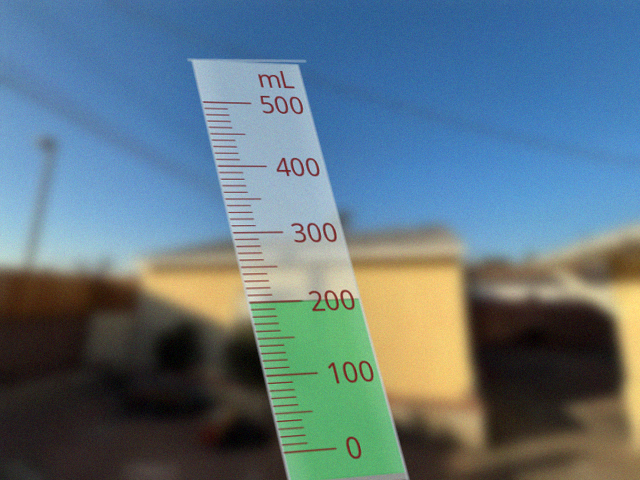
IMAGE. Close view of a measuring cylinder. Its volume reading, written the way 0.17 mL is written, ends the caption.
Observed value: 200 mL
